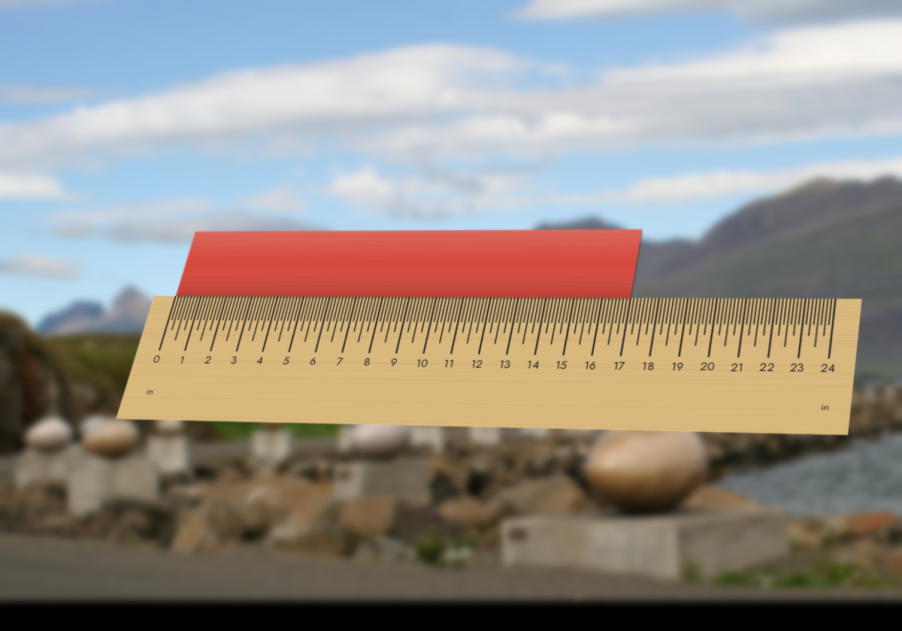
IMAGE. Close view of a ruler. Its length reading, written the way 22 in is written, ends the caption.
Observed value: 17 in
